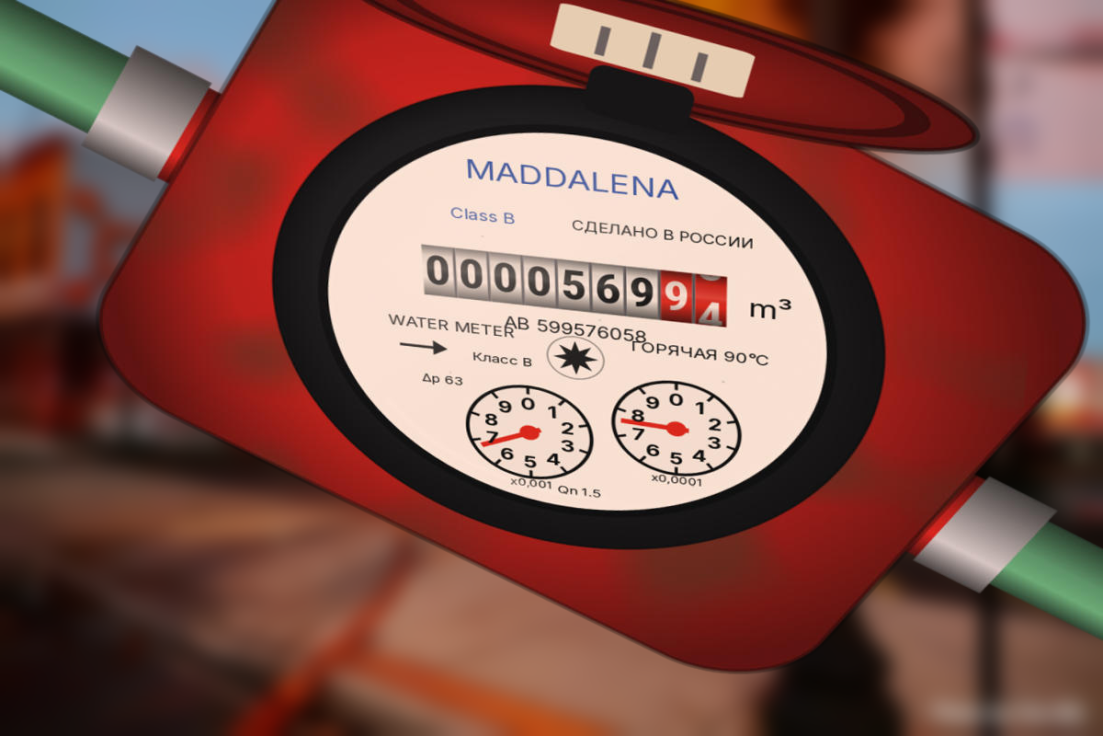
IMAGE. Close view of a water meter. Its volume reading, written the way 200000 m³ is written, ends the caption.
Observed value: 569.9367 m³
